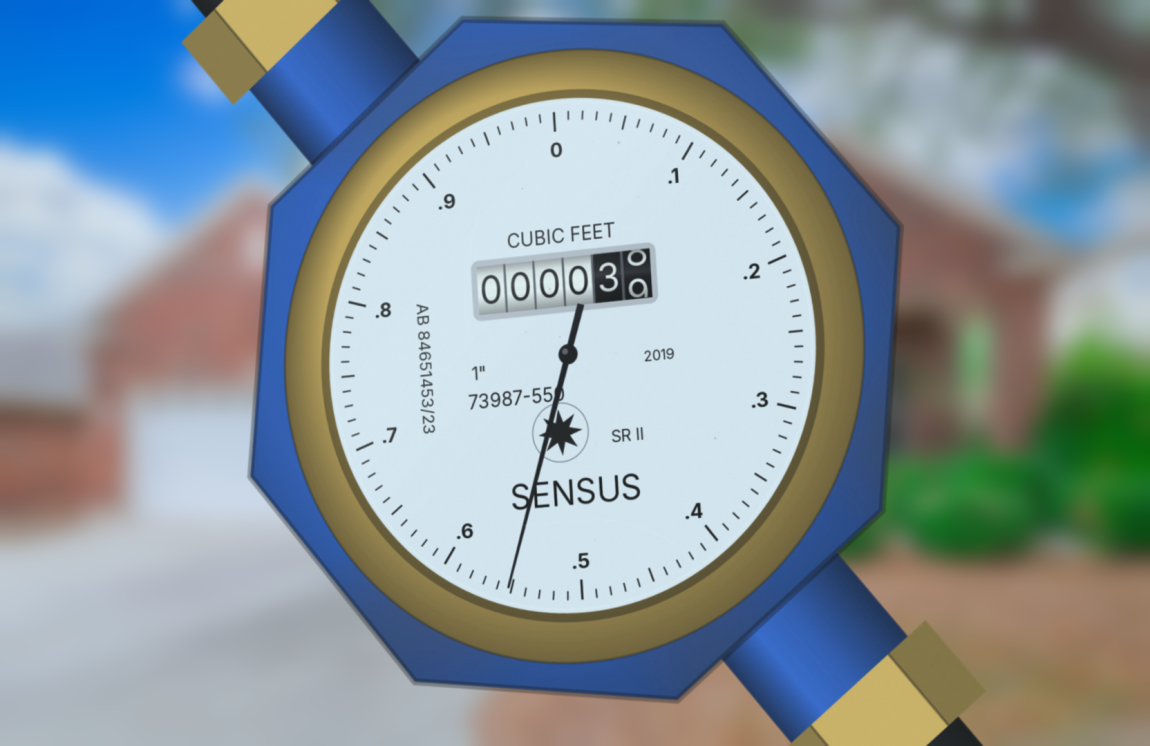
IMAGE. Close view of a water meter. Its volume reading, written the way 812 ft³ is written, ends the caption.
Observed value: 38.55 ft³
